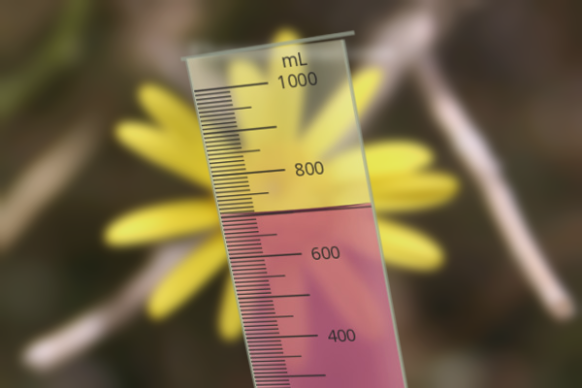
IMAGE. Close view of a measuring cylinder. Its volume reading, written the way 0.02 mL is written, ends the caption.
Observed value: 700 mL
